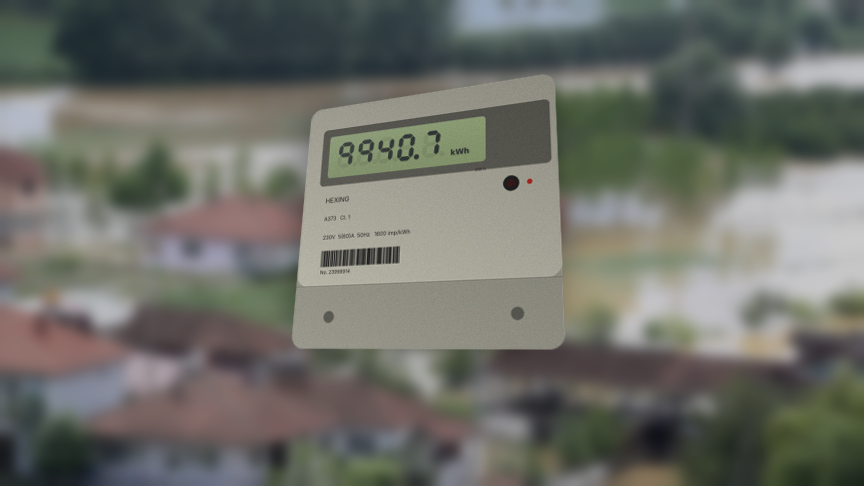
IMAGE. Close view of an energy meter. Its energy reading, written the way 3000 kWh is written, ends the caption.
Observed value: 9940.7 kWh
